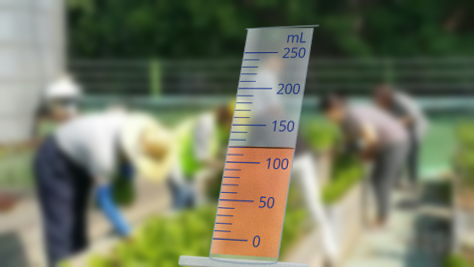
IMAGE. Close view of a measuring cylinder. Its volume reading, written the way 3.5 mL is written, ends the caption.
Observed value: 120 mL
